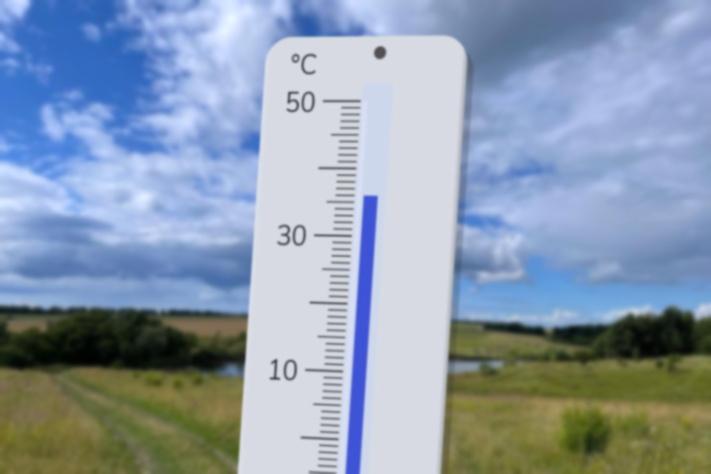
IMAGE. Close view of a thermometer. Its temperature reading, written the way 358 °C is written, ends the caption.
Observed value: 36 °C
